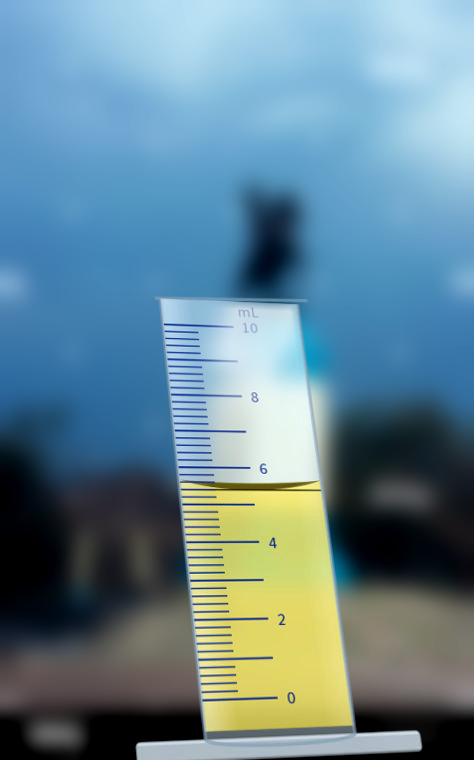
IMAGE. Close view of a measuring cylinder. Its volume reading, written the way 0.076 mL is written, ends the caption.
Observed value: 5.4 mL
